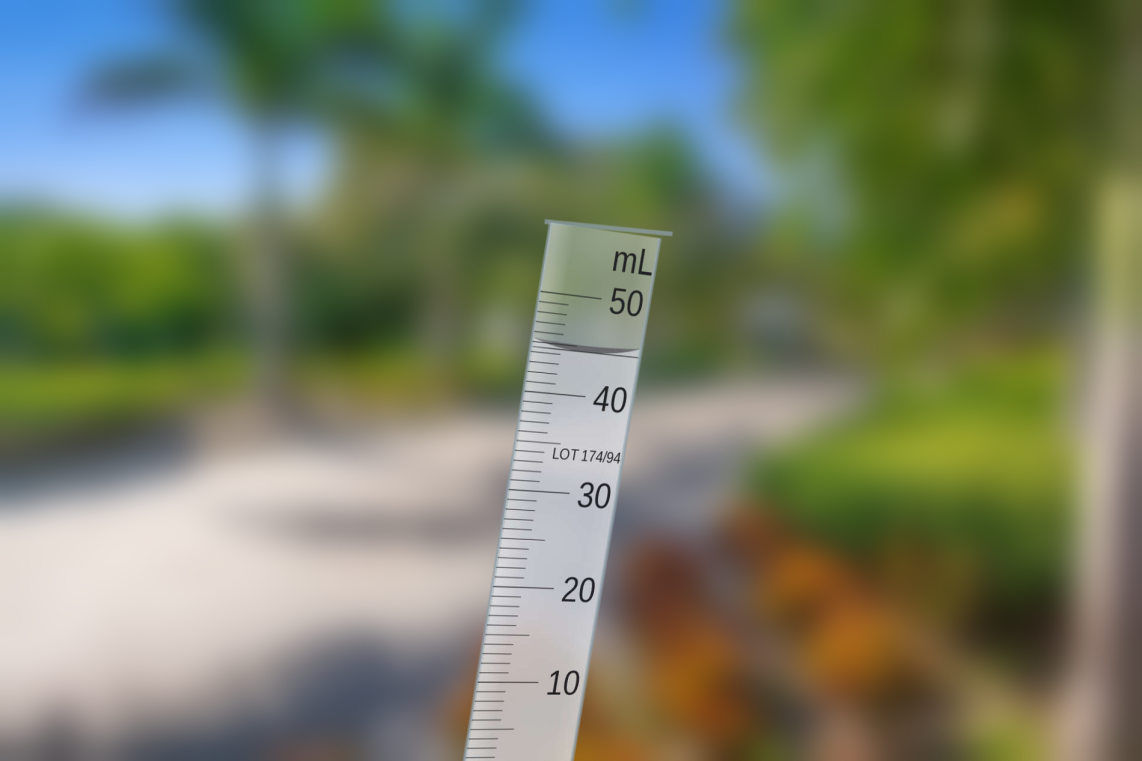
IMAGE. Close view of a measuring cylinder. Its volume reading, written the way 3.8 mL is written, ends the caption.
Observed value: 44.5 mL
